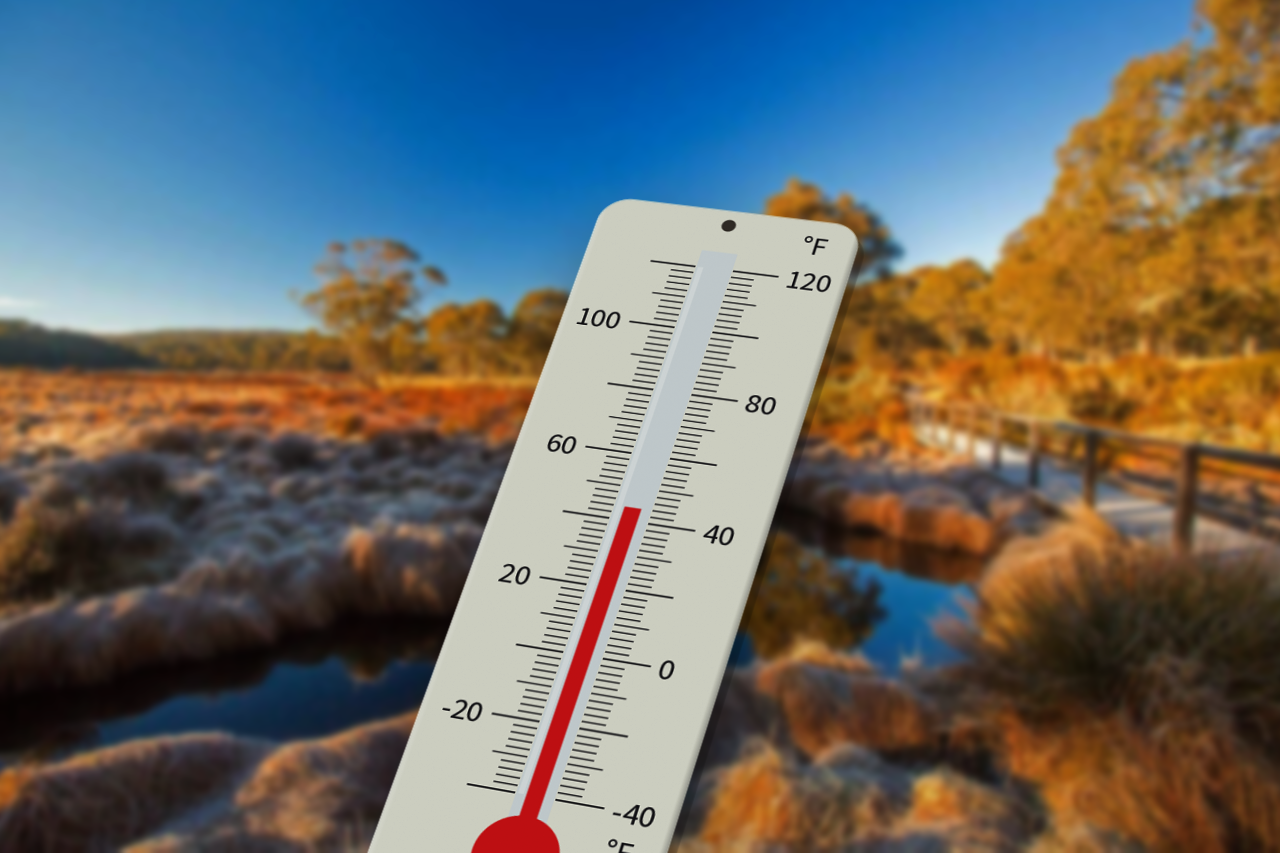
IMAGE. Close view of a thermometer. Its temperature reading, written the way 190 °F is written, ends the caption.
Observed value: 44 °F
